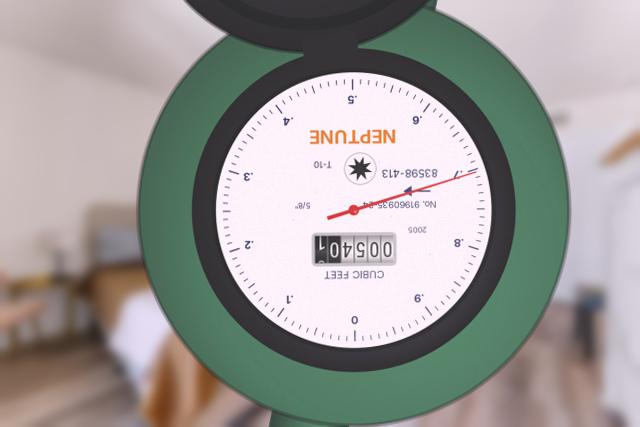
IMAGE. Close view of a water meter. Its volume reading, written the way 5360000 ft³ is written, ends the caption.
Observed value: 5400.70 ft³
